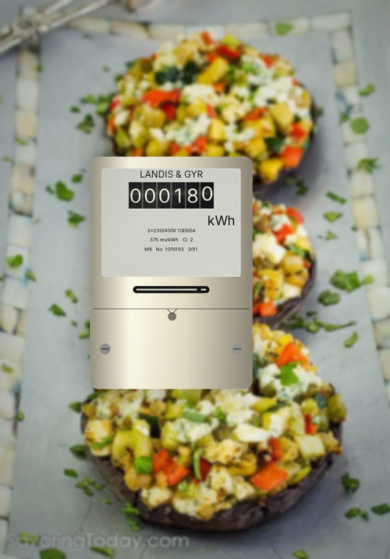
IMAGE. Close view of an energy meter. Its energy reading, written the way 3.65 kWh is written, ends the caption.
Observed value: 180 kWh
